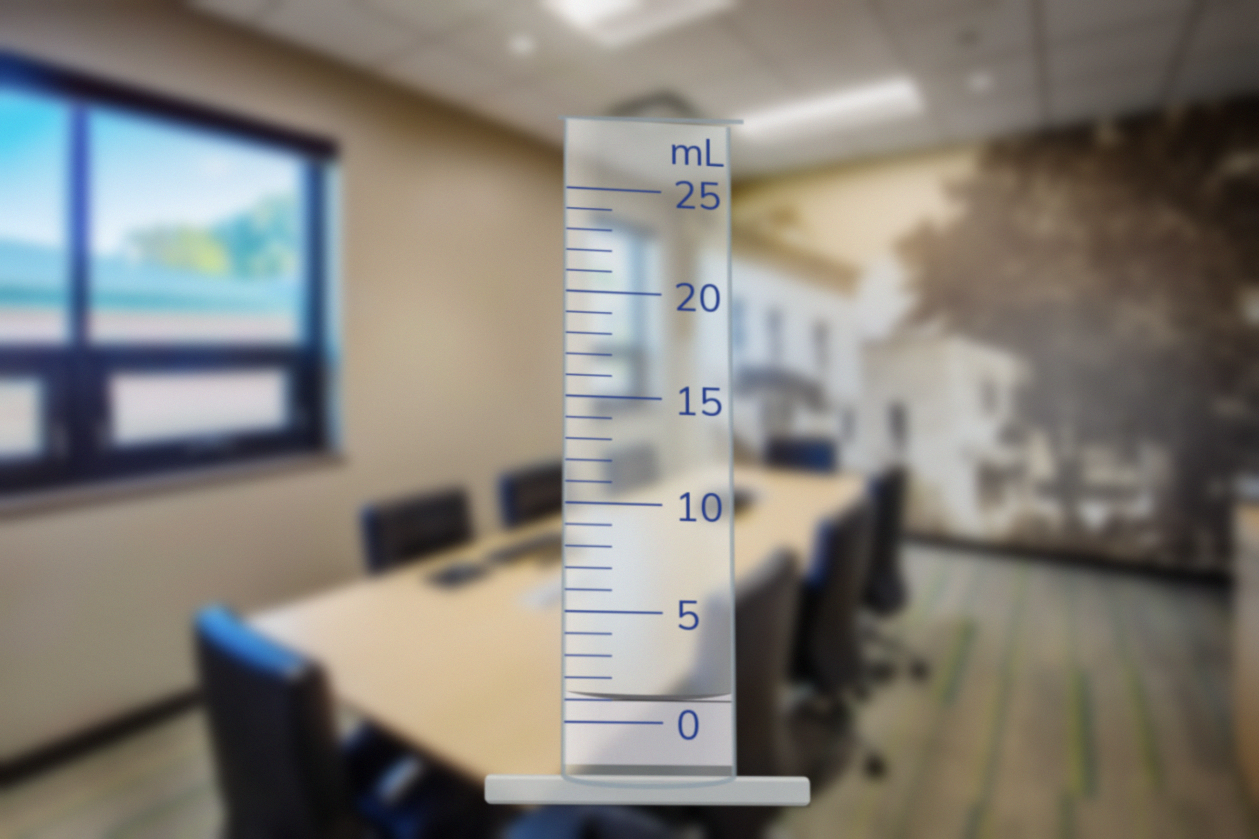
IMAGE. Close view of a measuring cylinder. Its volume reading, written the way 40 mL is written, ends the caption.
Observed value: 1 mL
